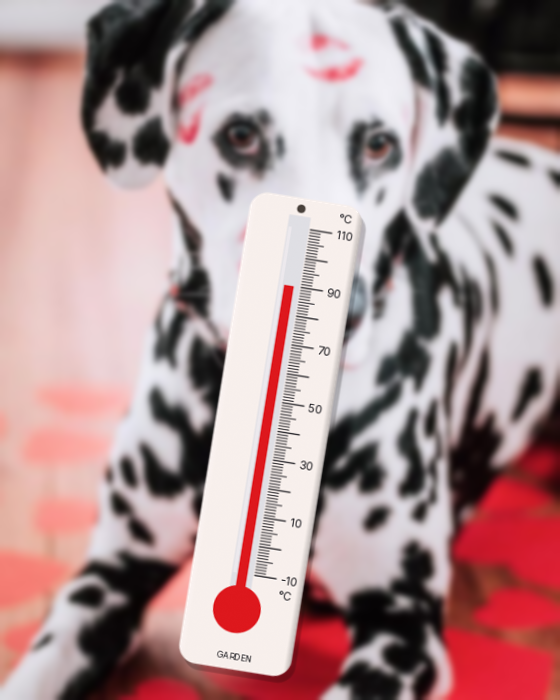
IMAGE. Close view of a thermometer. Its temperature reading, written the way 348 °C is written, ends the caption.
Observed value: 90 °C
